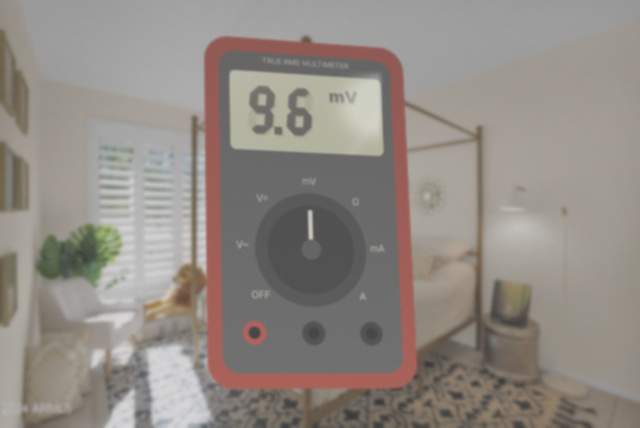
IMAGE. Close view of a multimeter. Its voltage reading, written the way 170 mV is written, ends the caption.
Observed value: 9.6 mV
